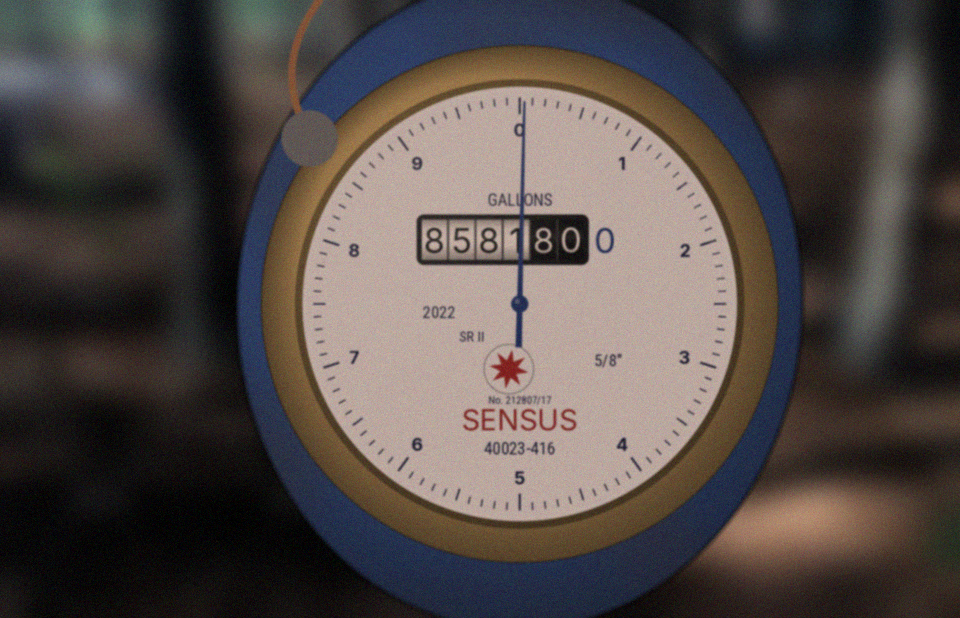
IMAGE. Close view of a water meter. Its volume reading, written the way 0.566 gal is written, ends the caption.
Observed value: 8581800.0 gal
